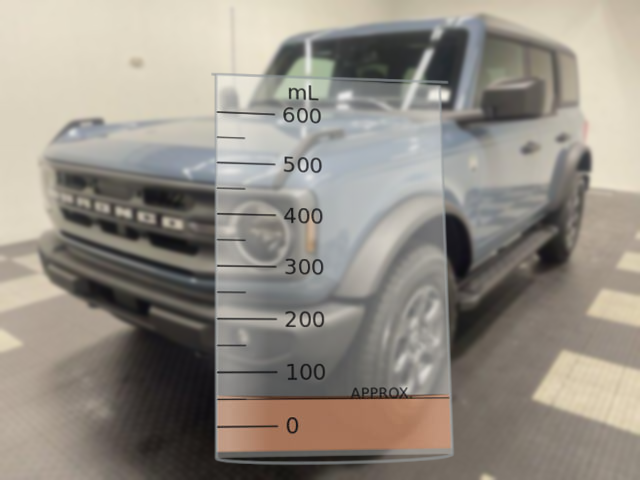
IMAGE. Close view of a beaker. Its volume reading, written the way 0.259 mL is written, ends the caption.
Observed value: 50 mL
